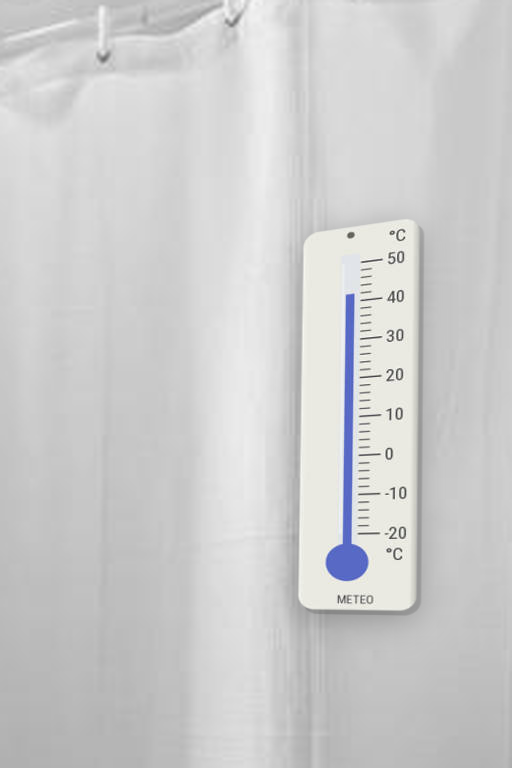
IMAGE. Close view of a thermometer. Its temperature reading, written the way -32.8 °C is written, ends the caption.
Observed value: 42 °C
